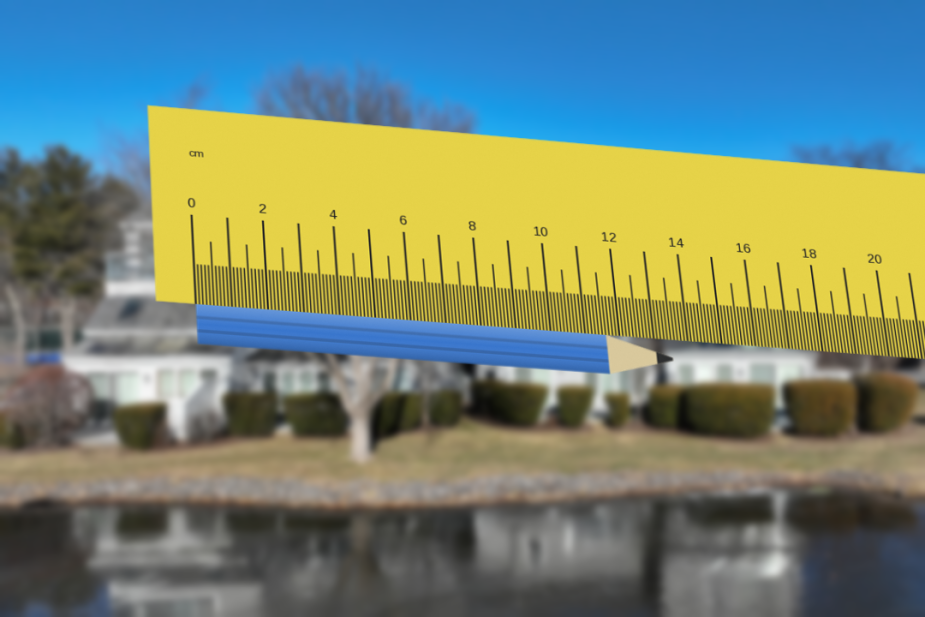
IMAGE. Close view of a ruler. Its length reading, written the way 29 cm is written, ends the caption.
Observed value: 13.5 cm
